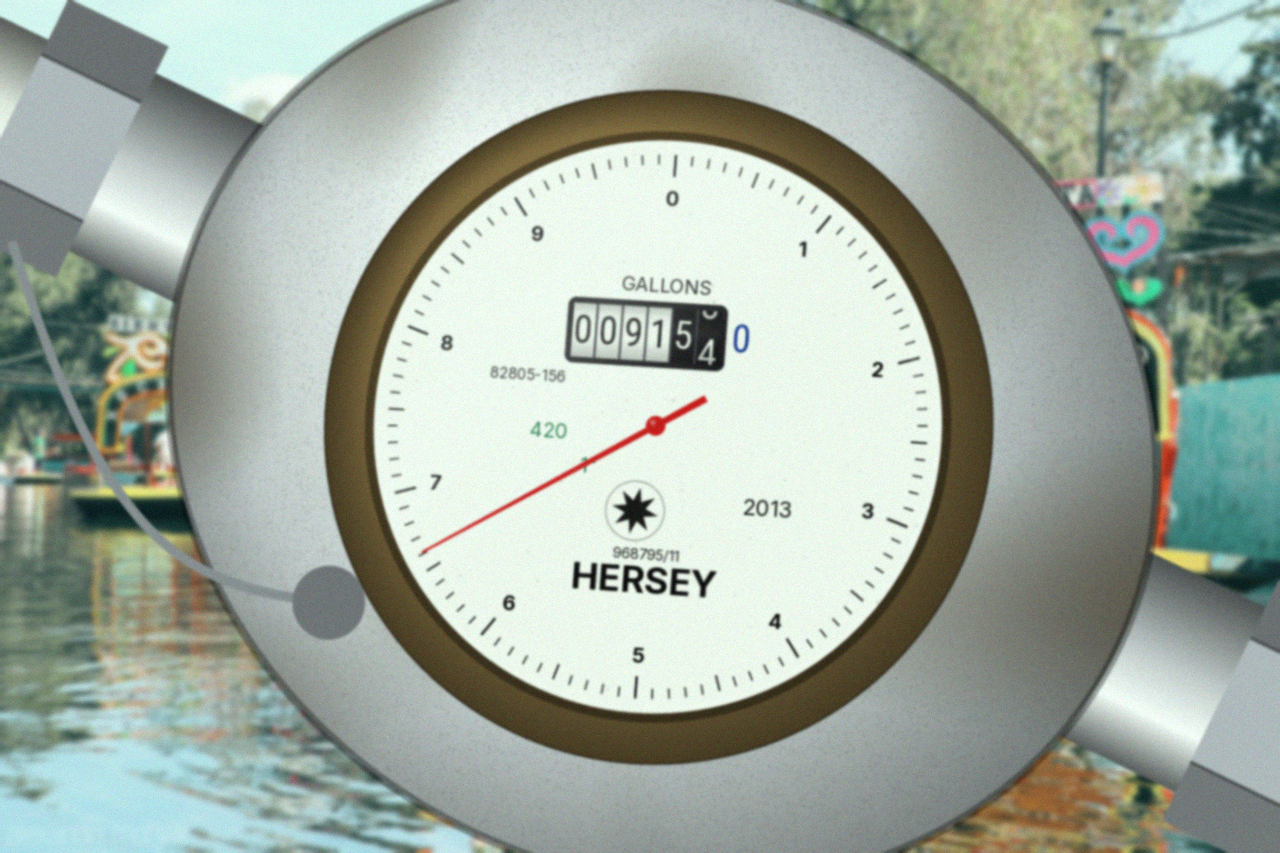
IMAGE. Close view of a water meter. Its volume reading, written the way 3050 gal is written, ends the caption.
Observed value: 91536.6 gal
